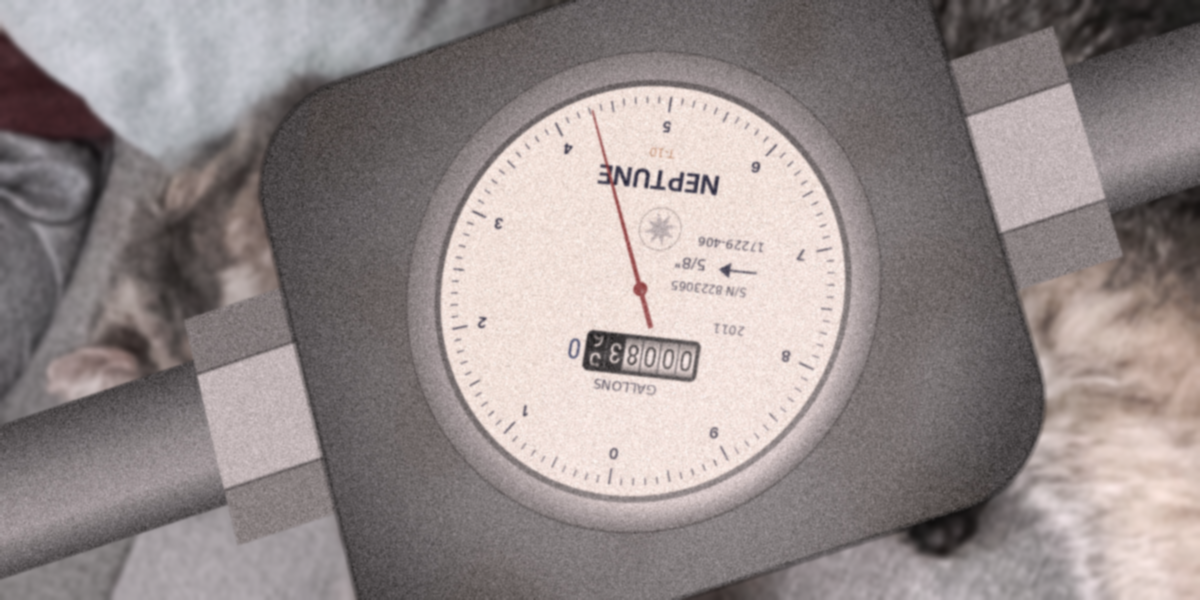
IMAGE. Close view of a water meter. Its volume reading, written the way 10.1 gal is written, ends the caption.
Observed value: 8354.3 gal
